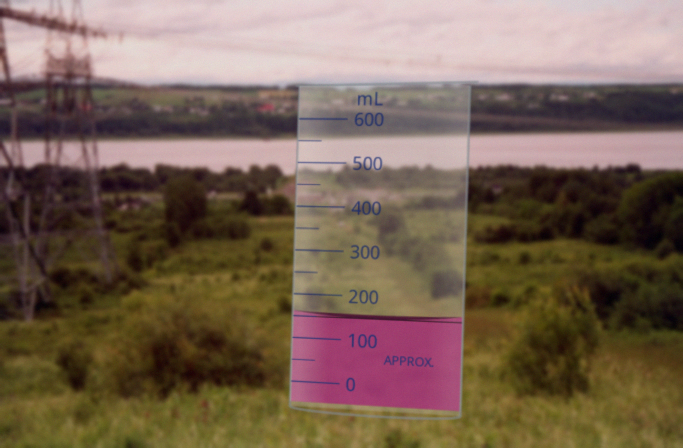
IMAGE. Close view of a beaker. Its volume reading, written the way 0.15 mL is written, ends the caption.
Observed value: 150 mL
